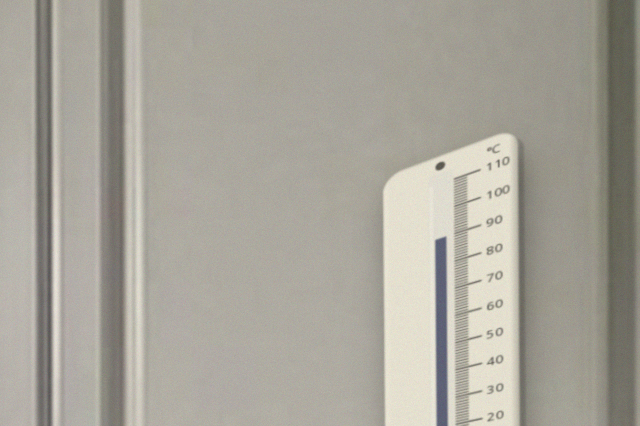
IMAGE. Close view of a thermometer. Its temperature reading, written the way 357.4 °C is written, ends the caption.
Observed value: 90 °C
